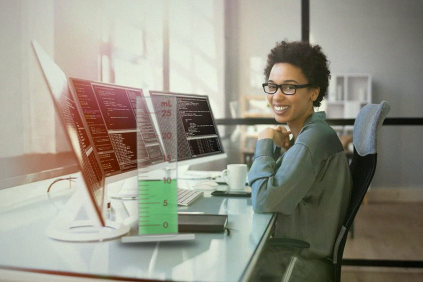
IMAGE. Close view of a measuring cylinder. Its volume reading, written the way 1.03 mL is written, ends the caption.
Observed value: 10 mL
